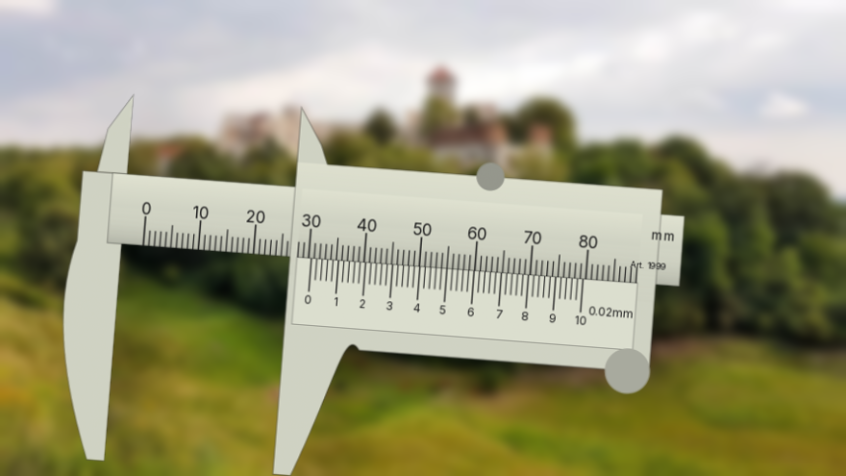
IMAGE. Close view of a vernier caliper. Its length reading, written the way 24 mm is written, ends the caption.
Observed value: 30.5 mm
